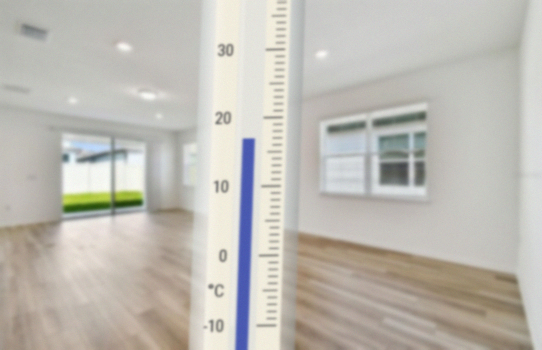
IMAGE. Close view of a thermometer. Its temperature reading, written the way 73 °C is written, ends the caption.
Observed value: 17 °C
